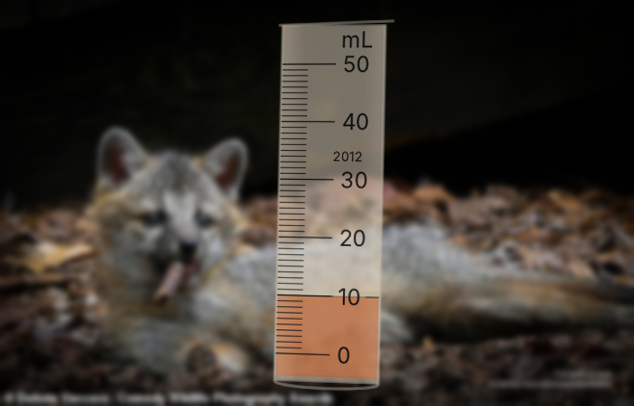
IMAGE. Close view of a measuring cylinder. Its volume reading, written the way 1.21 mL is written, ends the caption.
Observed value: 10 mL
